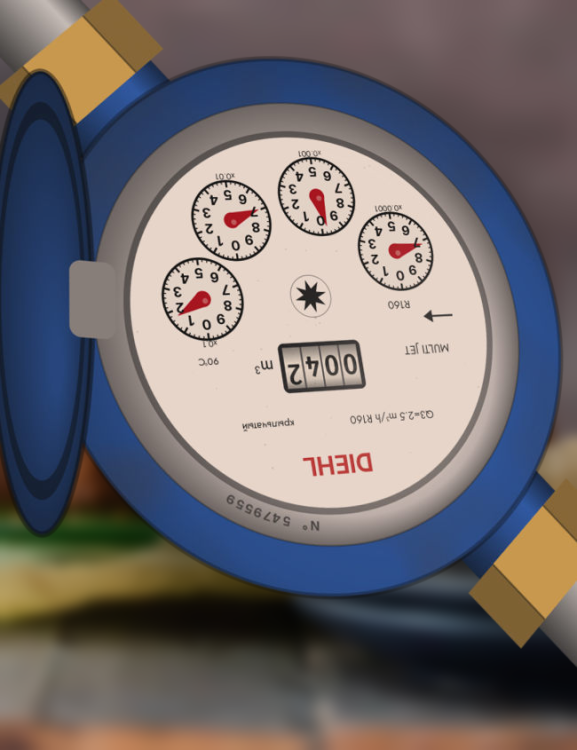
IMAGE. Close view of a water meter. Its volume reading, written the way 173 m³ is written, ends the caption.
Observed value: 42.1697 m³
